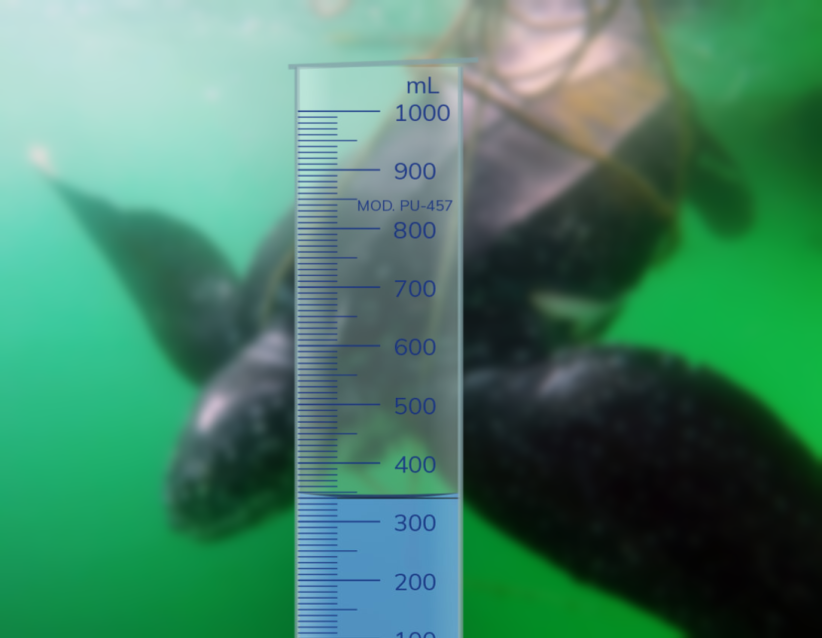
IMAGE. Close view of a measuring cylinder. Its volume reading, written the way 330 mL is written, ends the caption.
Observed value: 340 mL
